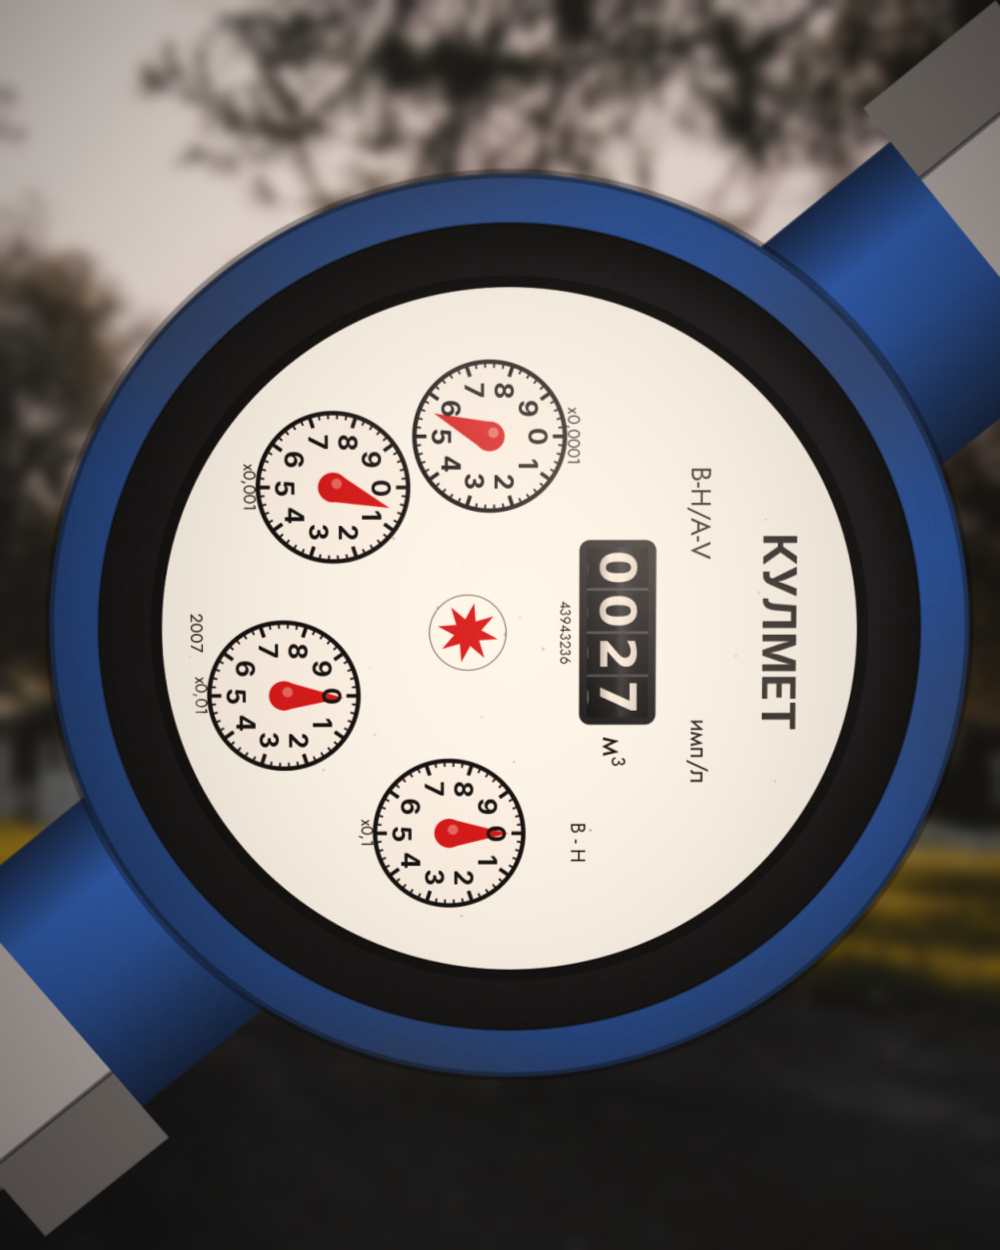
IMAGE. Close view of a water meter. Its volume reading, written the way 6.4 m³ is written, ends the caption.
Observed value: 27.0005 m³
